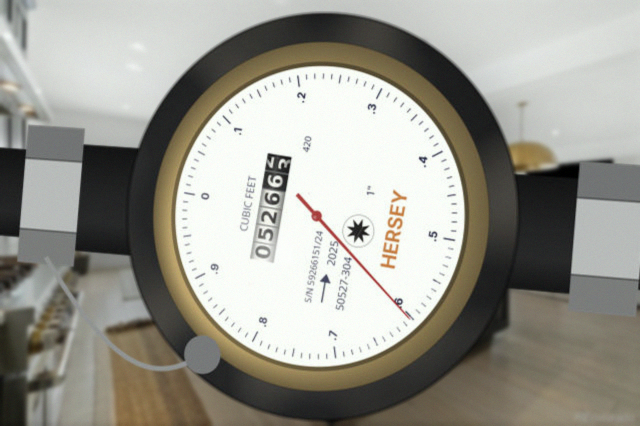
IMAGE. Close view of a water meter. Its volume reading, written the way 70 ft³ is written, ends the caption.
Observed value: 52662.60 ft³
